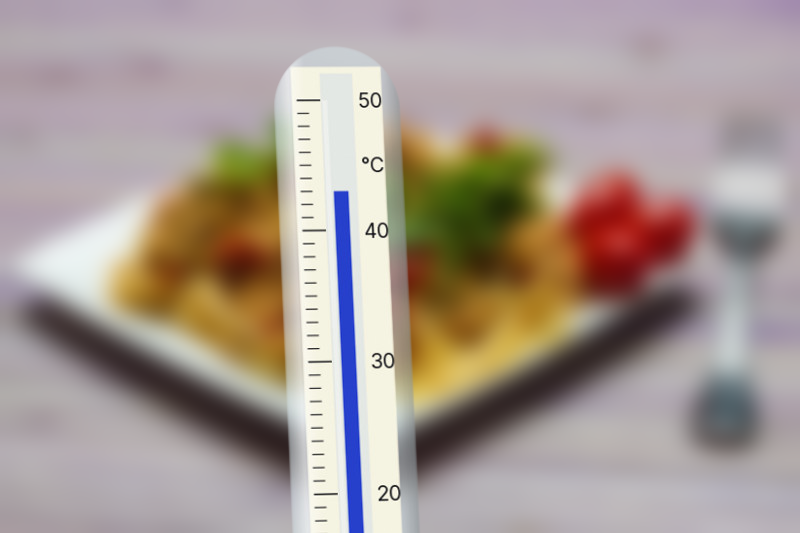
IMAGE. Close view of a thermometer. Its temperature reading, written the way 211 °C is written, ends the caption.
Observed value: 43 °C
